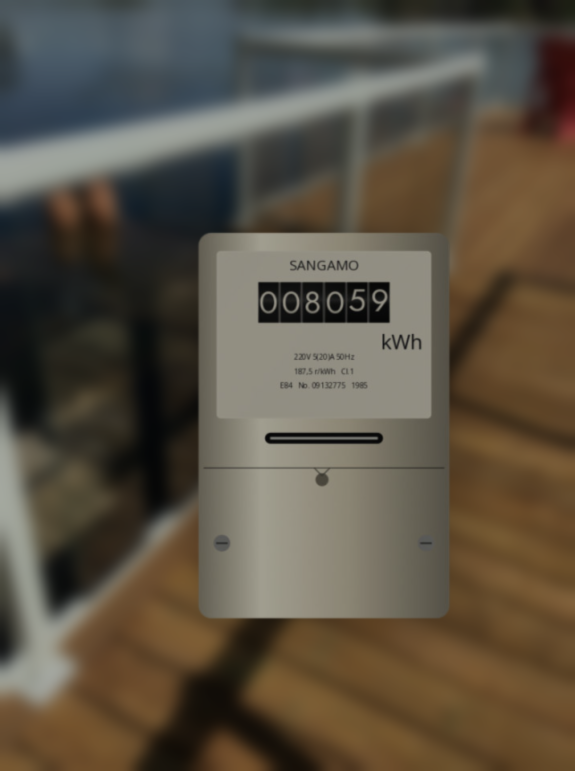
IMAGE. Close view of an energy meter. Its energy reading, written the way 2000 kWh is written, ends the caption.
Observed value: 8059 kWh
